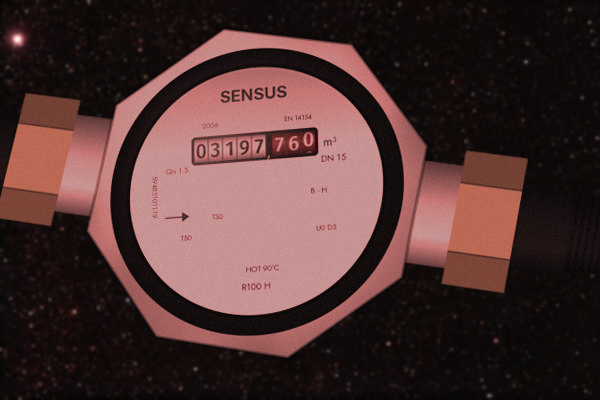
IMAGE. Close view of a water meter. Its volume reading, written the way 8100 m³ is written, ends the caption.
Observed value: 3197.760 m³
